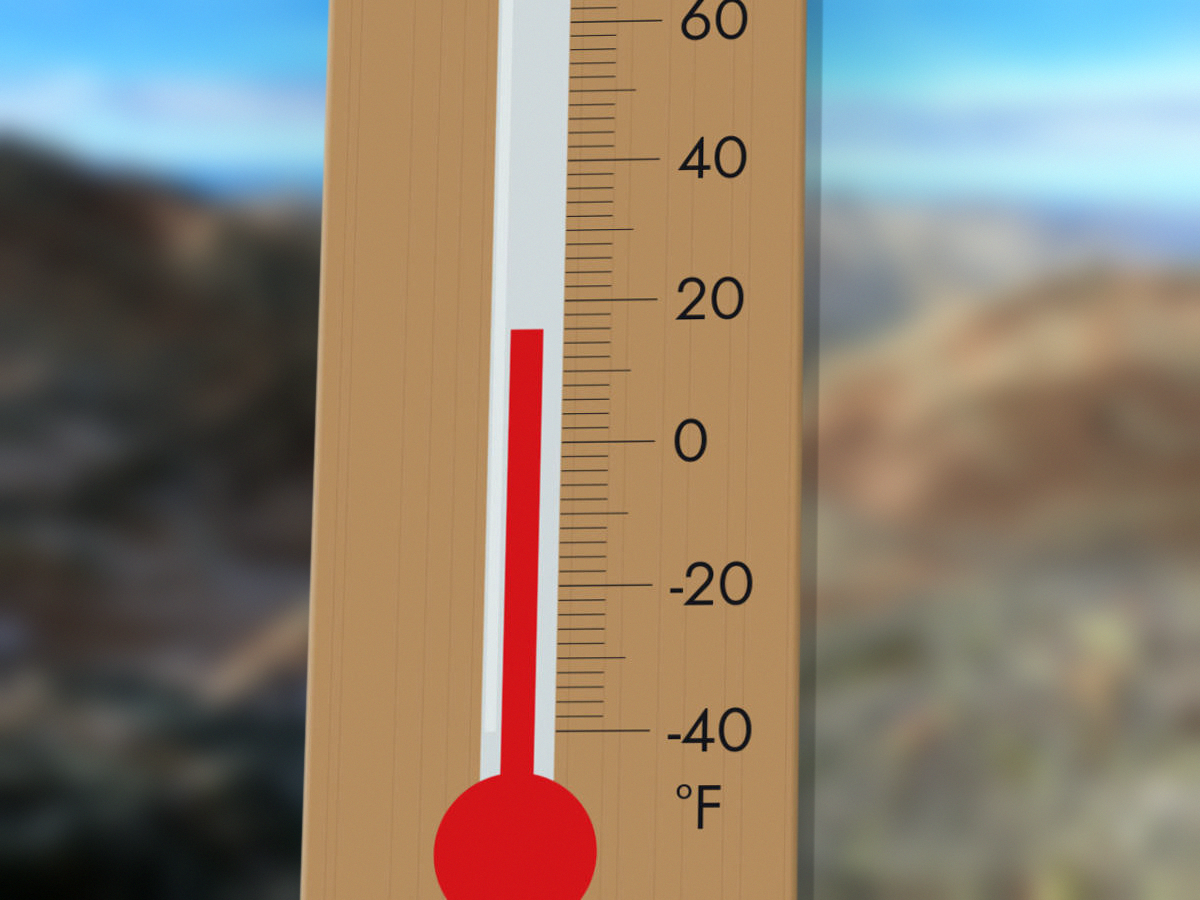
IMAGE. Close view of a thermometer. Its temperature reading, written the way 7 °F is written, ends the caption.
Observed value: 16 °F
